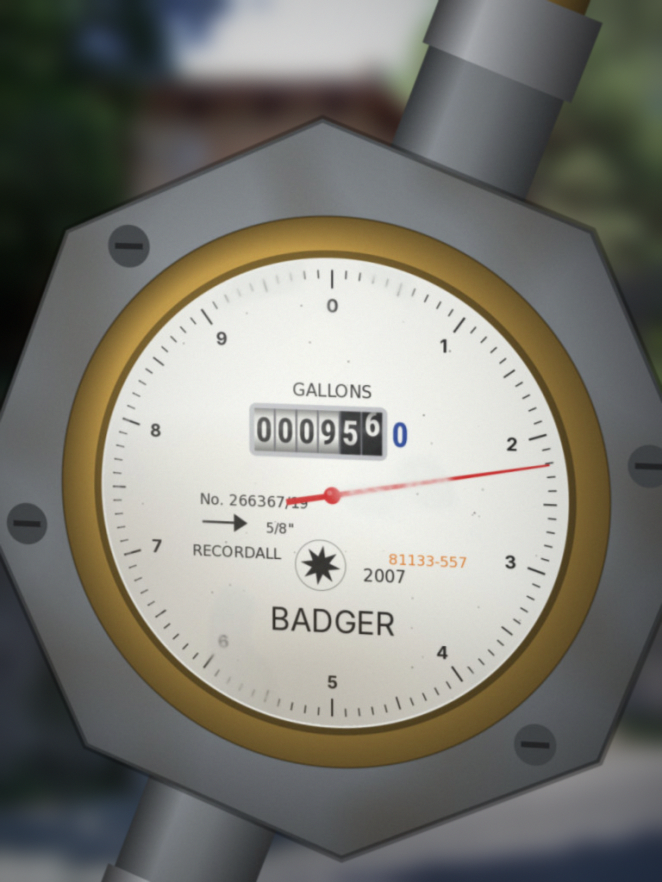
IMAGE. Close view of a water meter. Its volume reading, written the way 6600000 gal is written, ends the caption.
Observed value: 9562.2 gal
